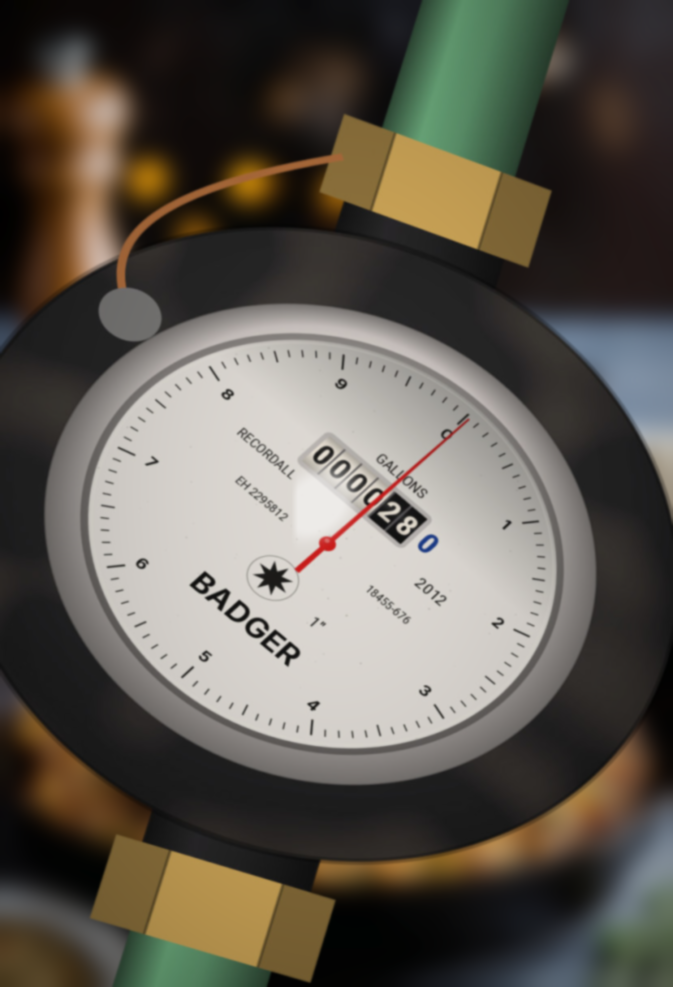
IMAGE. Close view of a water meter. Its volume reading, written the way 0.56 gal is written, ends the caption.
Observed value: 280.0 gal
